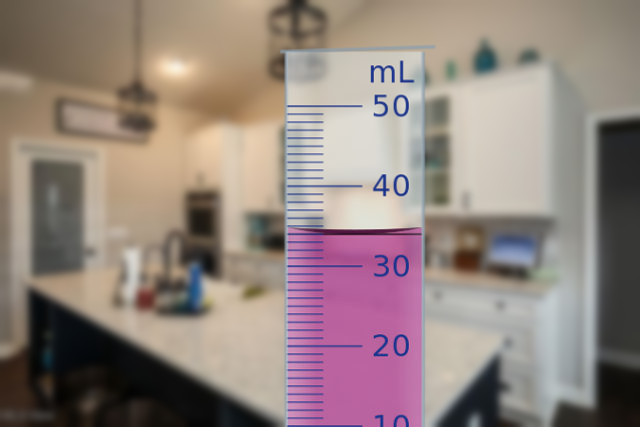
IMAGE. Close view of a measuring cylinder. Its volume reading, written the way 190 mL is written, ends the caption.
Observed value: 34 mL
